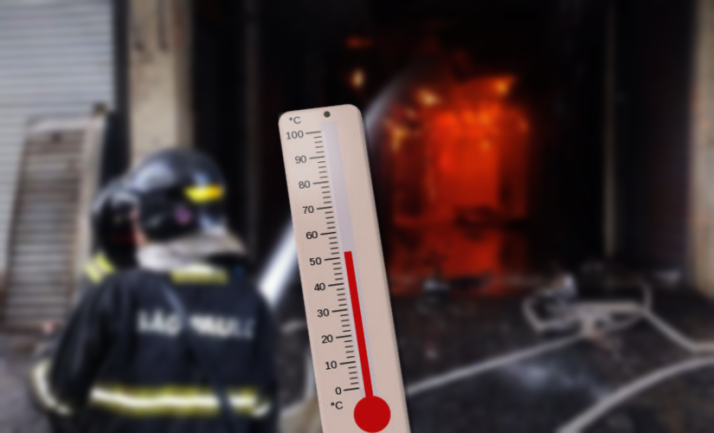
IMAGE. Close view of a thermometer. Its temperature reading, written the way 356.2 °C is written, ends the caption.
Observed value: 52 °C
